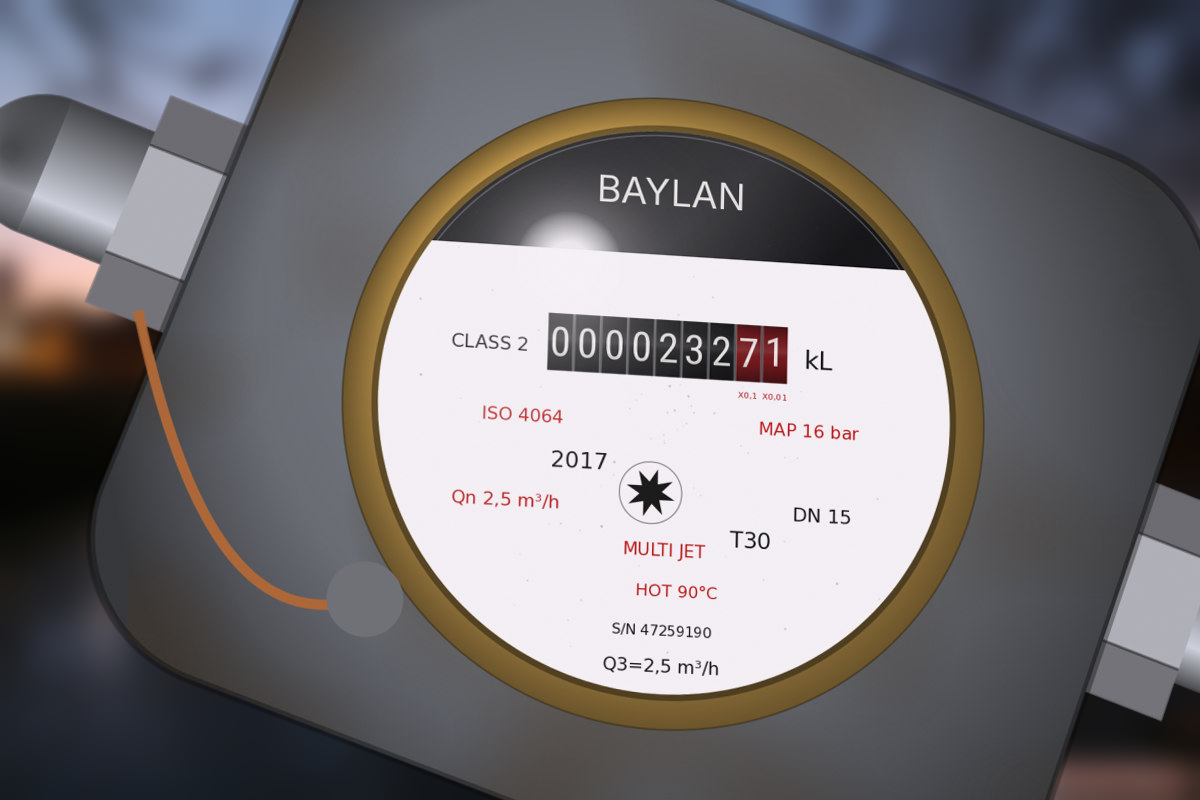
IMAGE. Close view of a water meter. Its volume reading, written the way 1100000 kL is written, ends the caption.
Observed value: 232.71 kL
